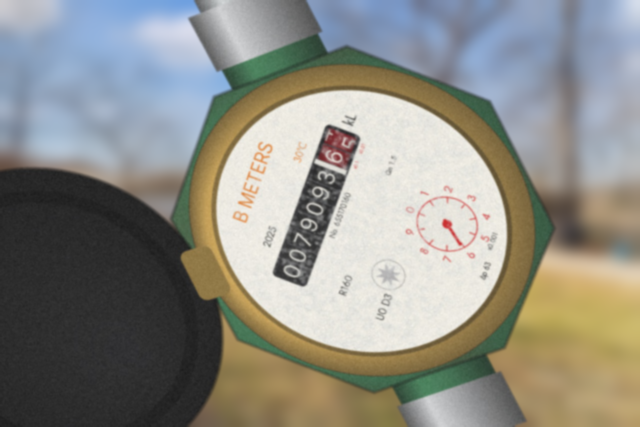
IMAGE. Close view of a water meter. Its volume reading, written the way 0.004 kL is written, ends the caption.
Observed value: 79093.646 kL
